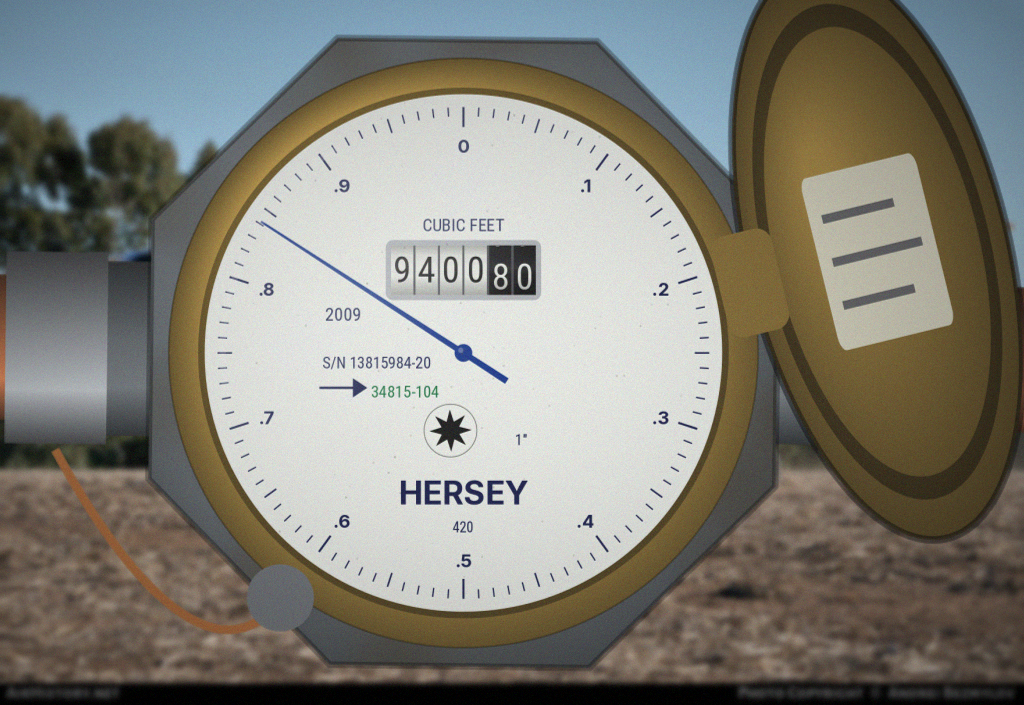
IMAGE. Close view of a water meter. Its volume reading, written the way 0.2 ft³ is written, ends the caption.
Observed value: 940079.84 ft³
